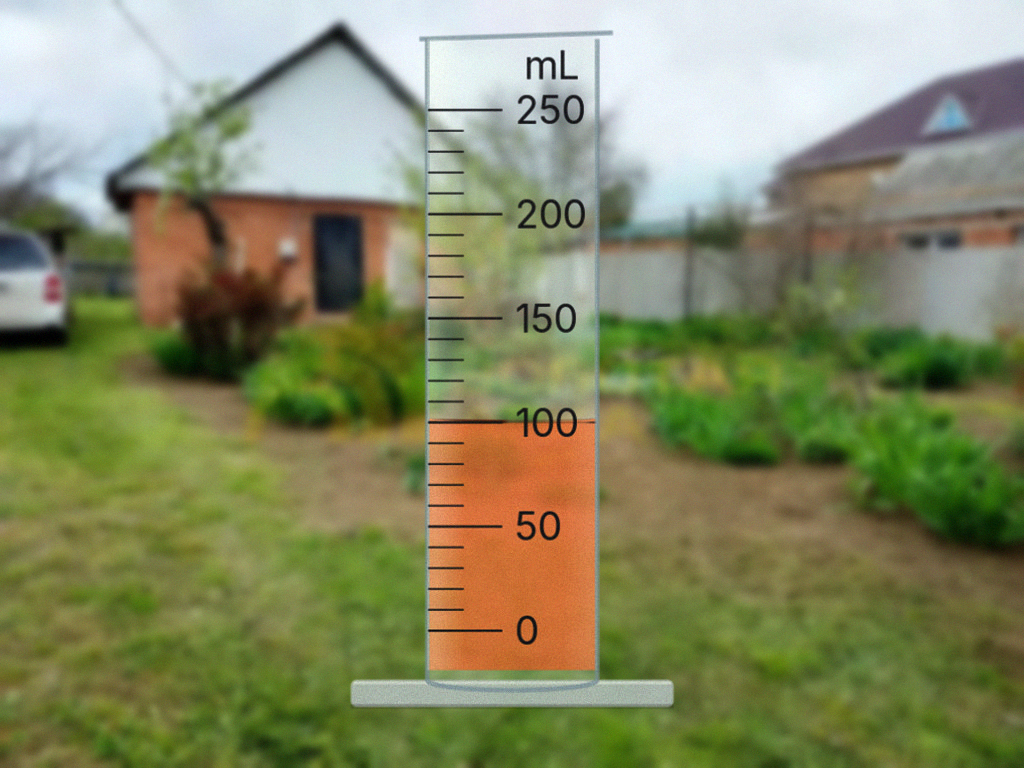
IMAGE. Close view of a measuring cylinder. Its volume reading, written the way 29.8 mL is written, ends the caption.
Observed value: 100 mL
